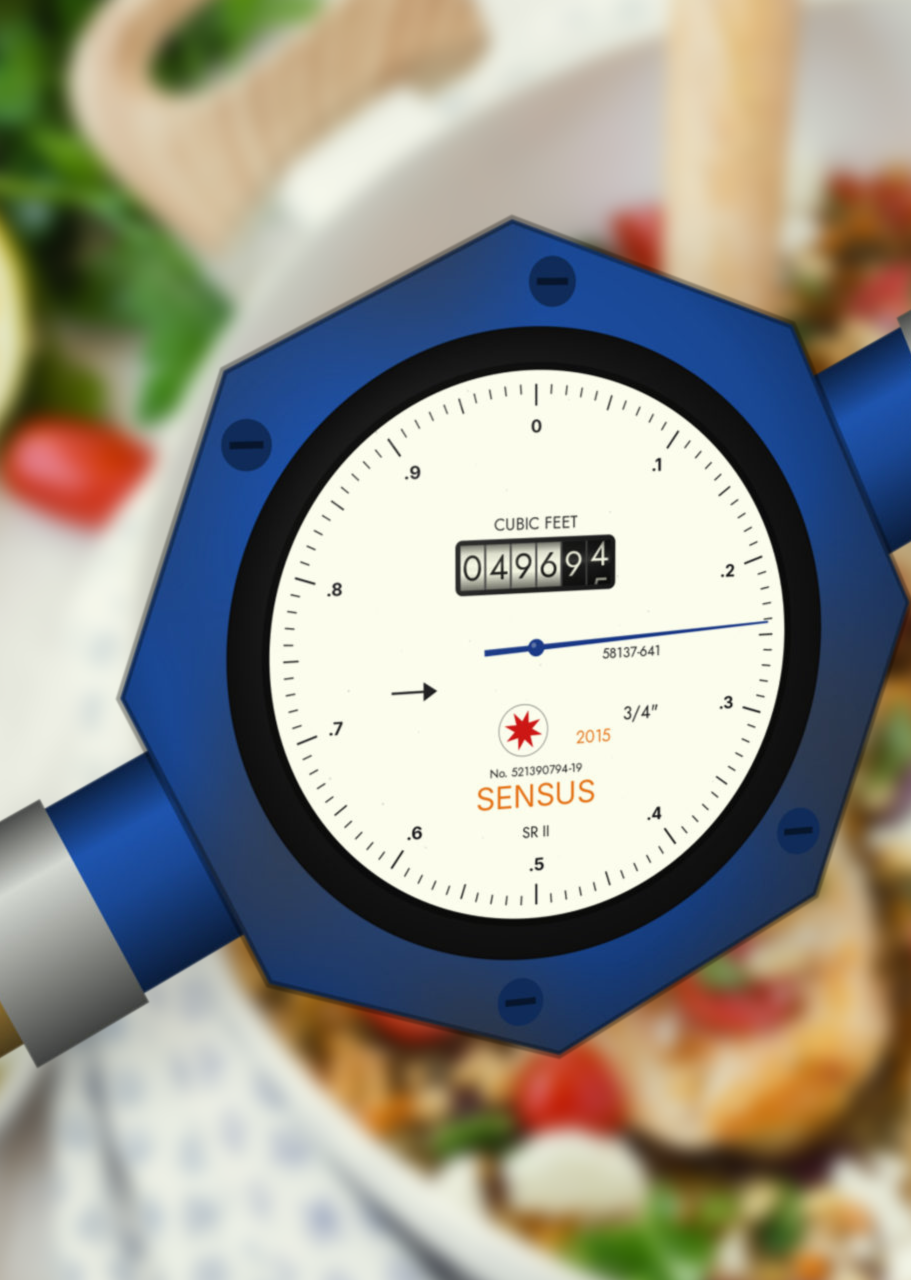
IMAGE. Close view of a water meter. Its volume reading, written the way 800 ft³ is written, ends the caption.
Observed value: 49694.24 ft³
